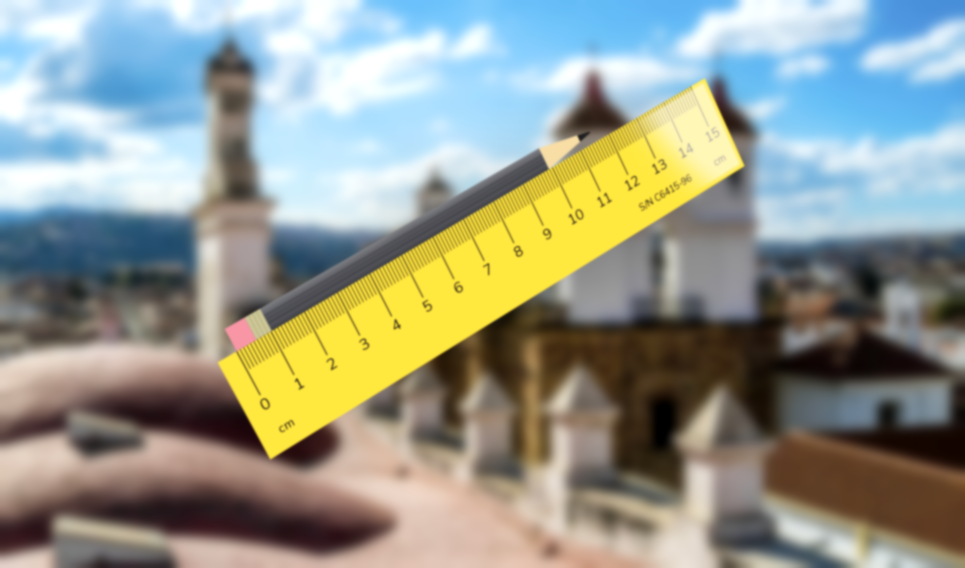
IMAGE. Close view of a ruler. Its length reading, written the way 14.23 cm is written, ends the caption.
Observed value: 11.5 cm
